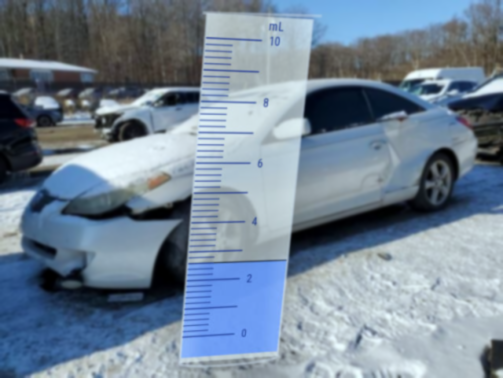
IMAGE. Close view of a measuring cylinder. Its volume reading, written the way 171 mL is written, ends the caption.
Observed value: 2.6 mL
